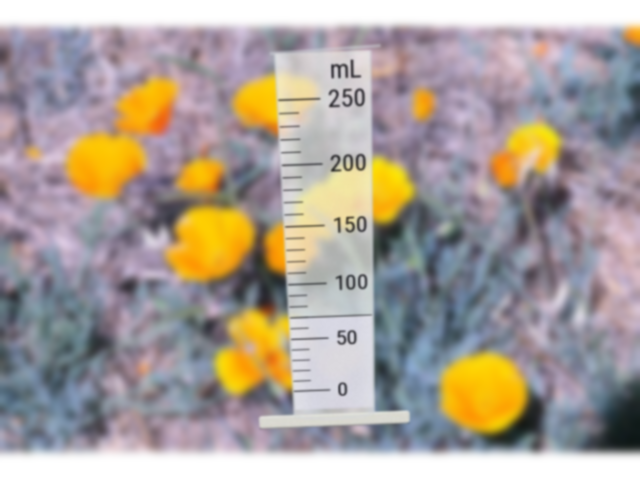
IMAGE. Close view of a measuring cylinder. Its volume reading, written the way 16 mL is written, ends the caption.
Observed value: 70 mL
